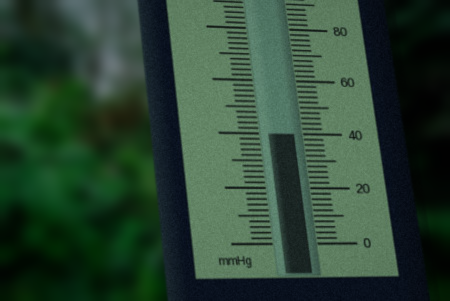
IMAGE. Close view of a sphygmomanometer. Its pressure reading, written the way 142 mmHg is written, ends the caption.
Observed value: 40 mmHg
